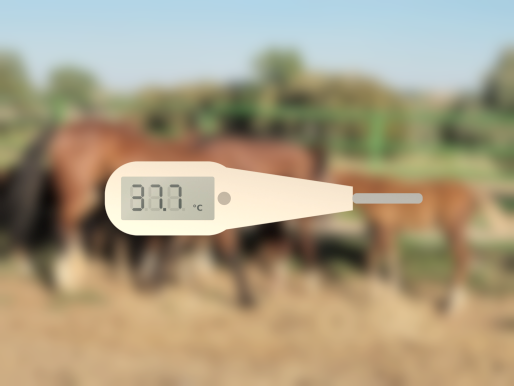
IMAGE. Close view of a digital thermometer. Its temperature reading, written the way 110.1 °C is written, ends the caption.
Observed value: 37.7 °C
